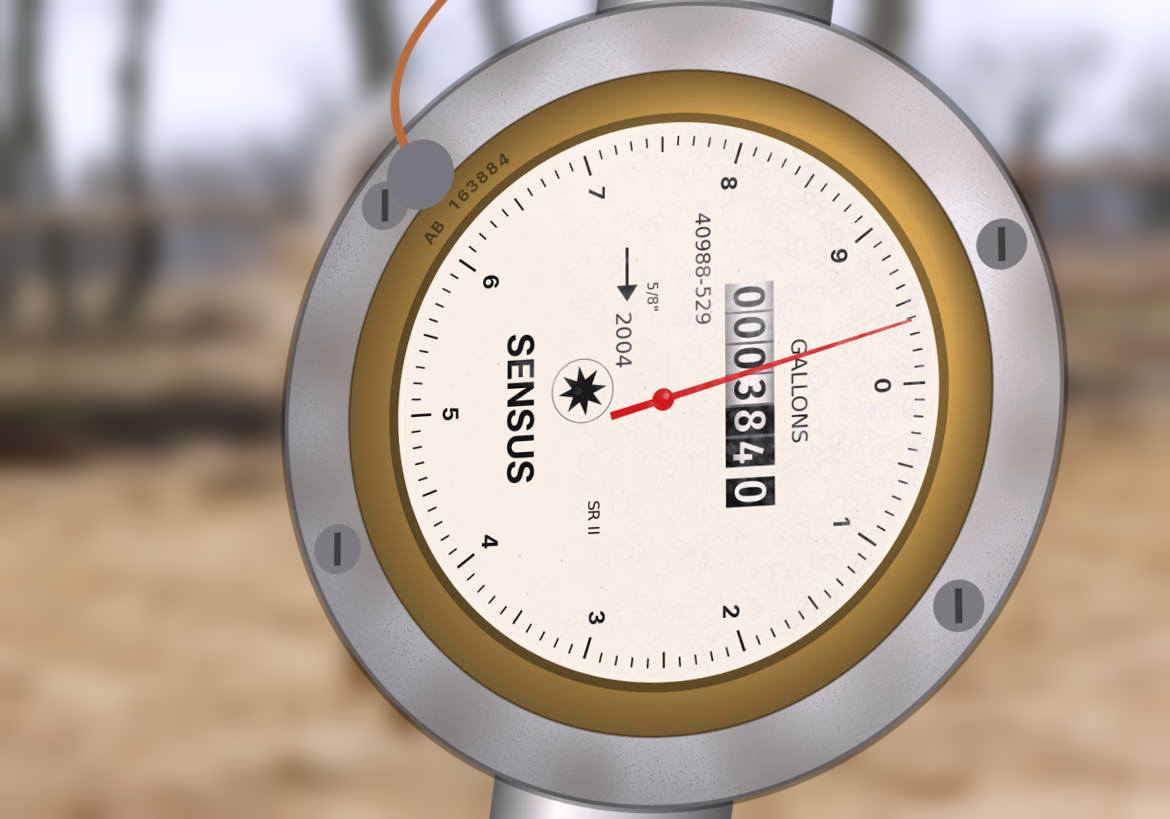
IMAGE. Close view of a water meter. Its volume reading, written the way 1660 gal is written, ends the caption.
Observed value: 3839.6 gal
